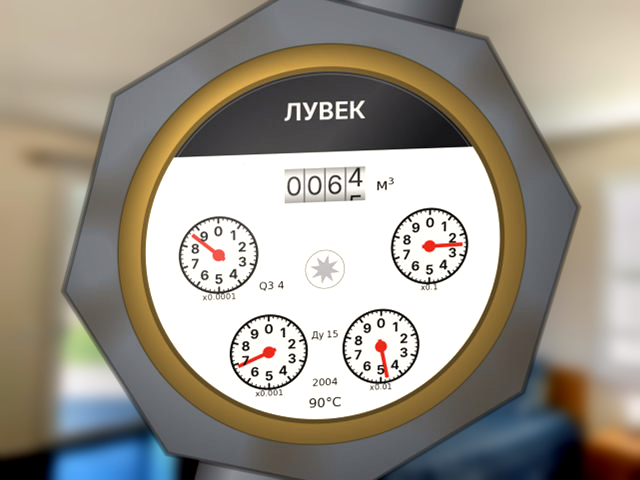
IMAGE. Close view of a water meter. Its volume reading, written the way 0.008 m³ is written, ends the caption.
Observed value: 64.2468 m³
